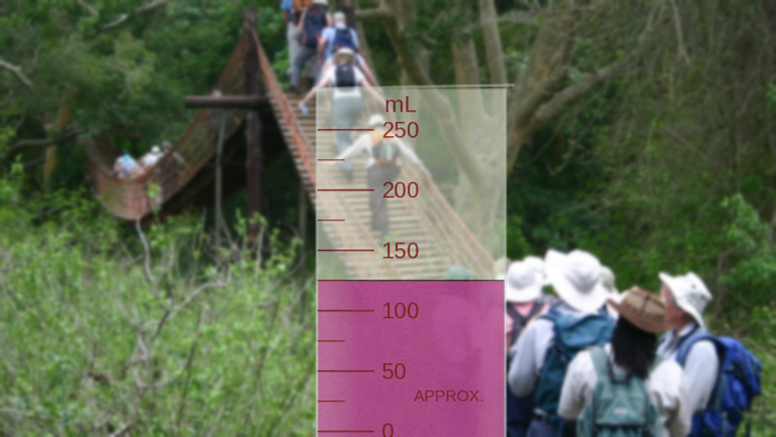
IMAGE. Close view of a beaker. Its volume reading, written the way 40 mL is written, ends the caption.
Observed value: 125 mL
